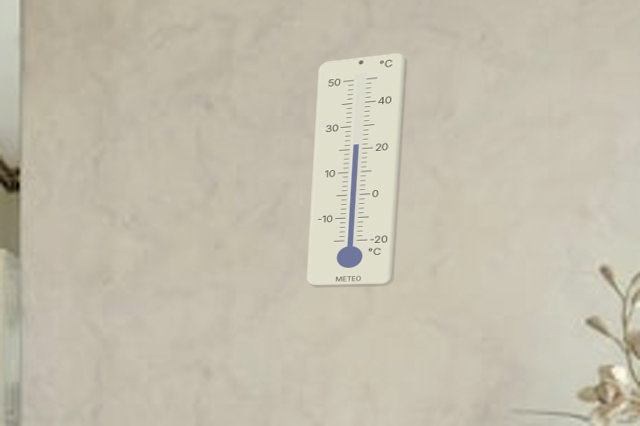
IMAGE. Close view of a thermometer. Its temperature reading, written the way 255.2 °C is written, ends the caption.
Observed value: 22 °C
